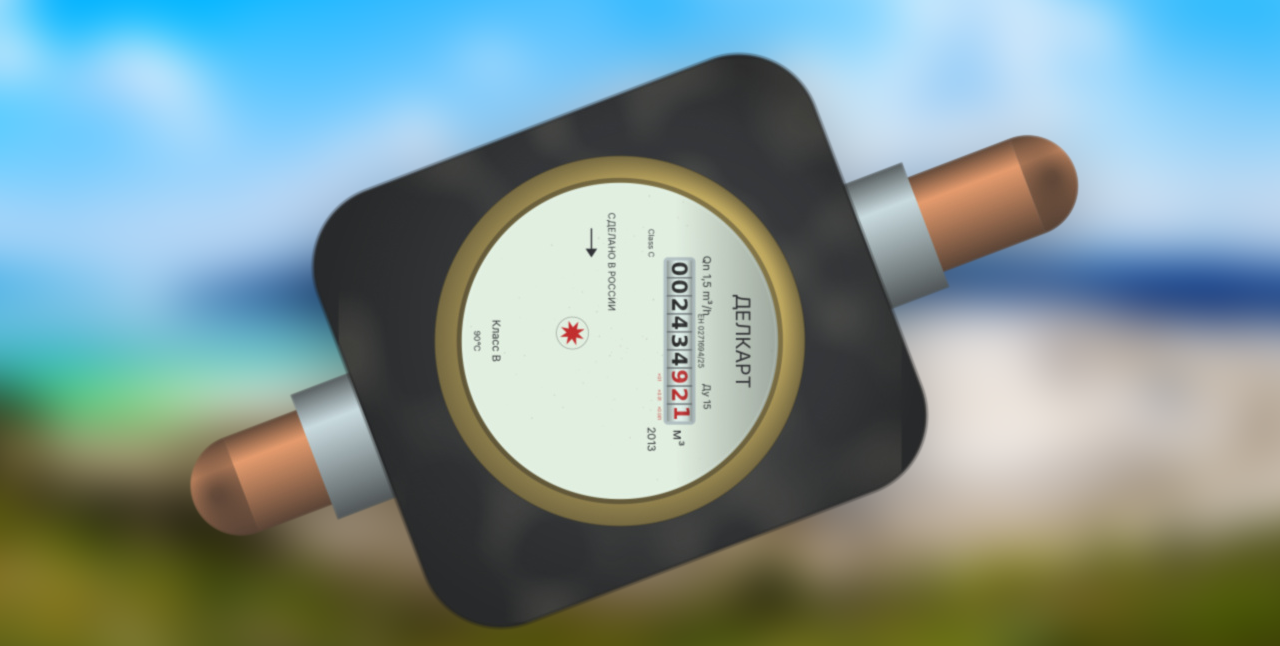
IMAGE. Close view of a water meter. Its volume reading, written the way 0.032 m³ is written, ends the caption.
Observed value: 2434.921 m³
